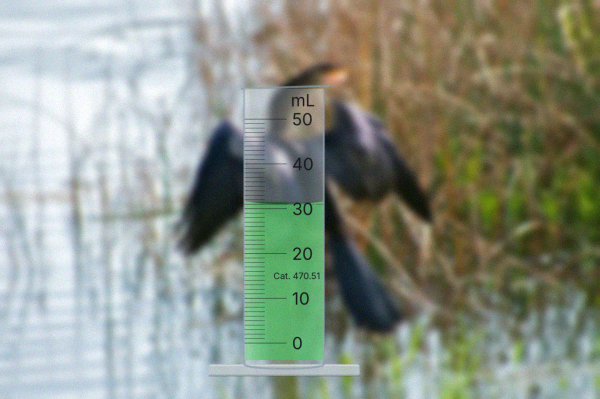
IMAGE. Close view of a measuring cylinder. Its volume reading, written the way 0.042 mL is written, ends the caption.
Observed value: 31 mL
